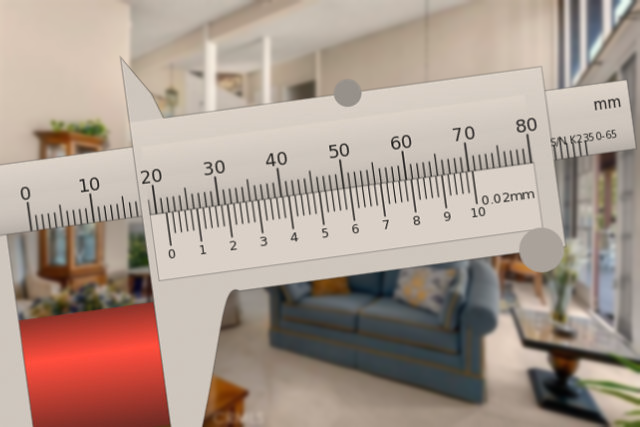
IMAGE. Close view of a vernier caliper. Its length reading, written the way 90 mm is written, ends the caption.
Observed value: 21.6 mm
